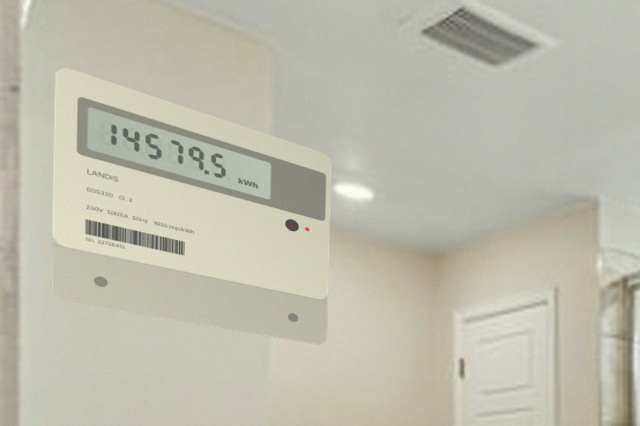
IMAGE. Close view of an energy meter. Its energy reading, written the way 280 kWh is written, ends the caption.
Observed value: 14579.5 kWh
